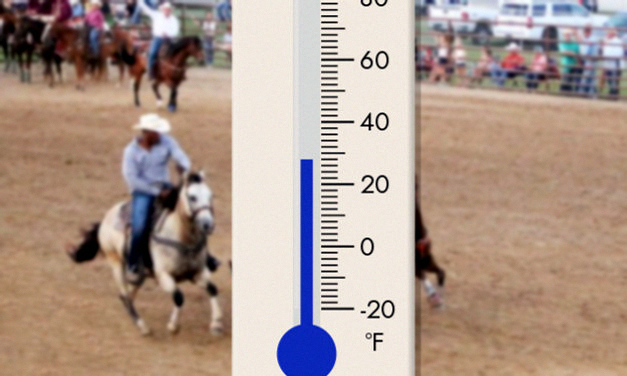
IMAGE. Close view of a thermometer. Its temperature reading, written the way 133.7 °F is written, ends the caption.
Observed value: 28 °F
